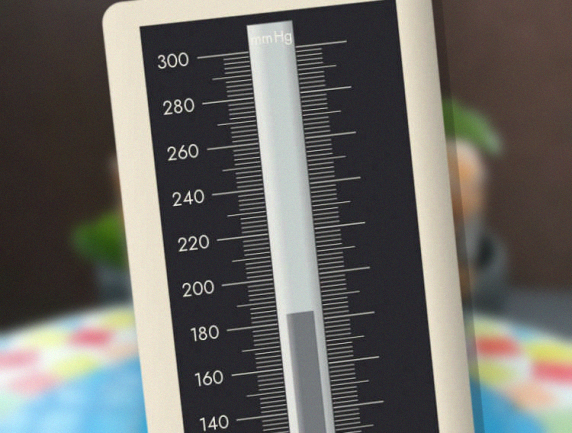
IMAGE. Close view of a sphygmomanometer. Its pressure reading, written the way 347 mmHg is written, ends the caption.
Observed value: 184 mmHg
